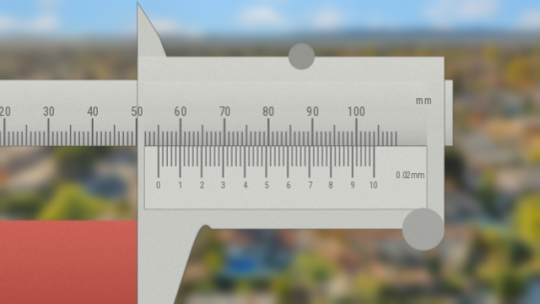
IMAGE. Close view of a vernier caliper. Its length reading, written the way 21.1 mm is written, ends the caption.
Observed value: 55.0 mm
